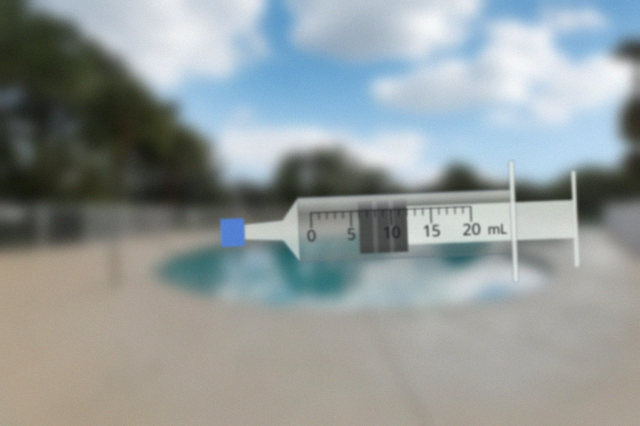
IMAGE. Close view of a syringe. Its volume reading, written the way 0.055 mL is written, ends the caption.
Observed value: 6 mL
